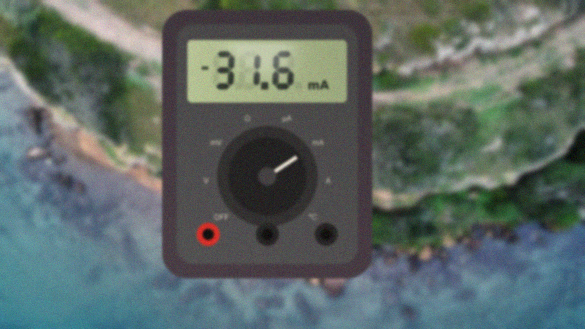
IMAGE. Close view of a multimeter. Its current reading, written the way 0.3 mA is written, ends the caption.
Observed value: -31.6 mA
